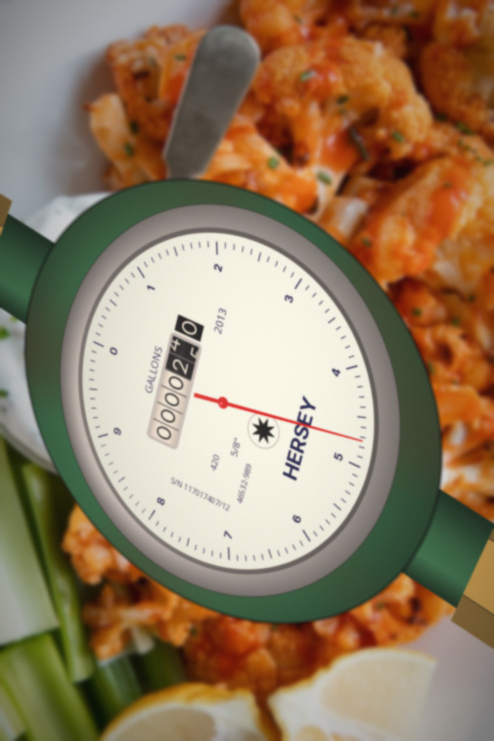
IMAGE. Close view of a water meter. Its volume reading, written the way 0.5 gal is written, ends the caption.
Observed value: 244.7 gal
